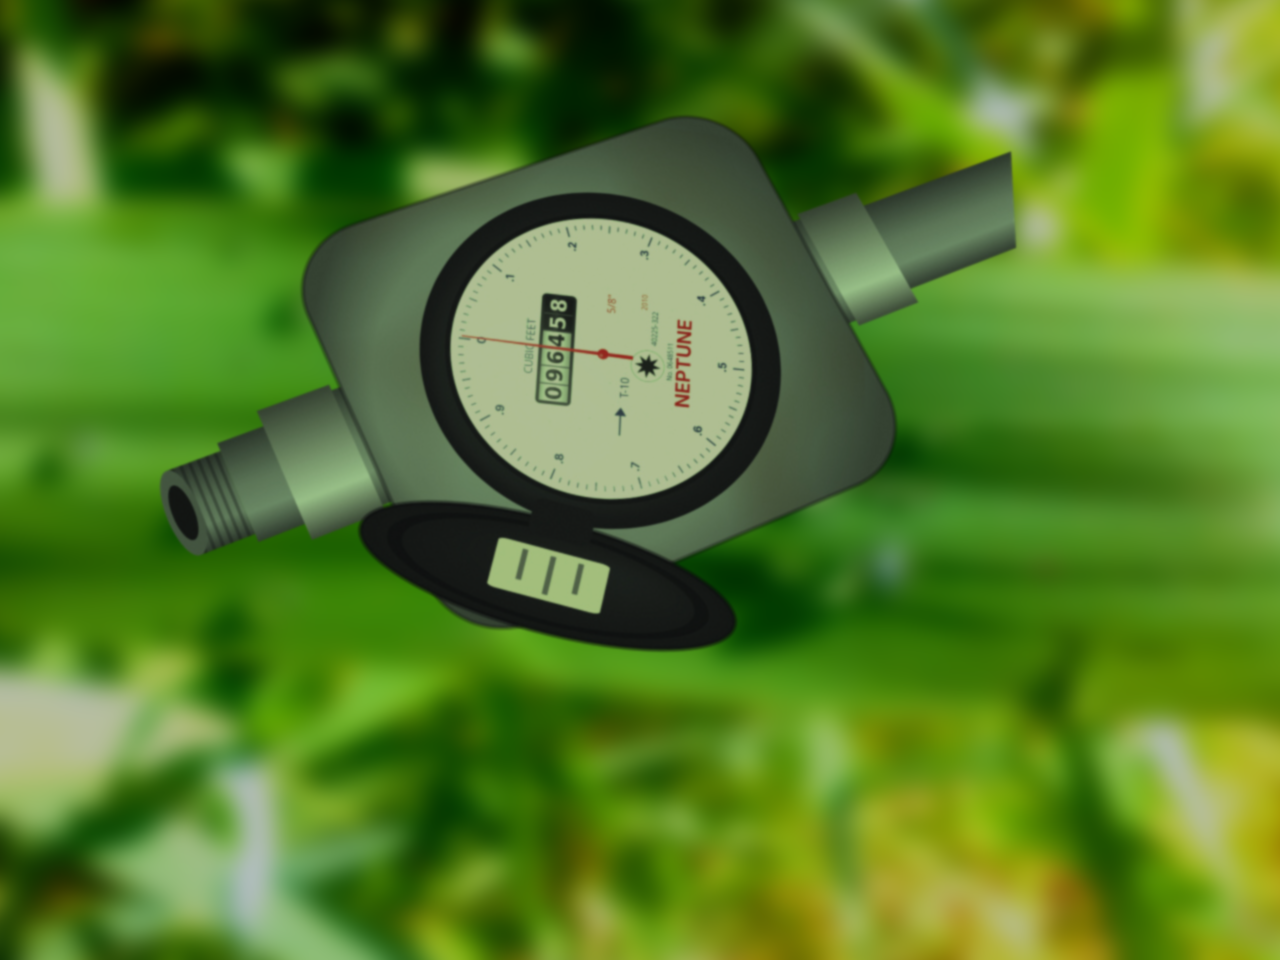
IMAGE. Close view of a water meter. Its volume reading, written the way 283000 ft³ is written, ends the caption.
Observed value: 96458.00 ft³
